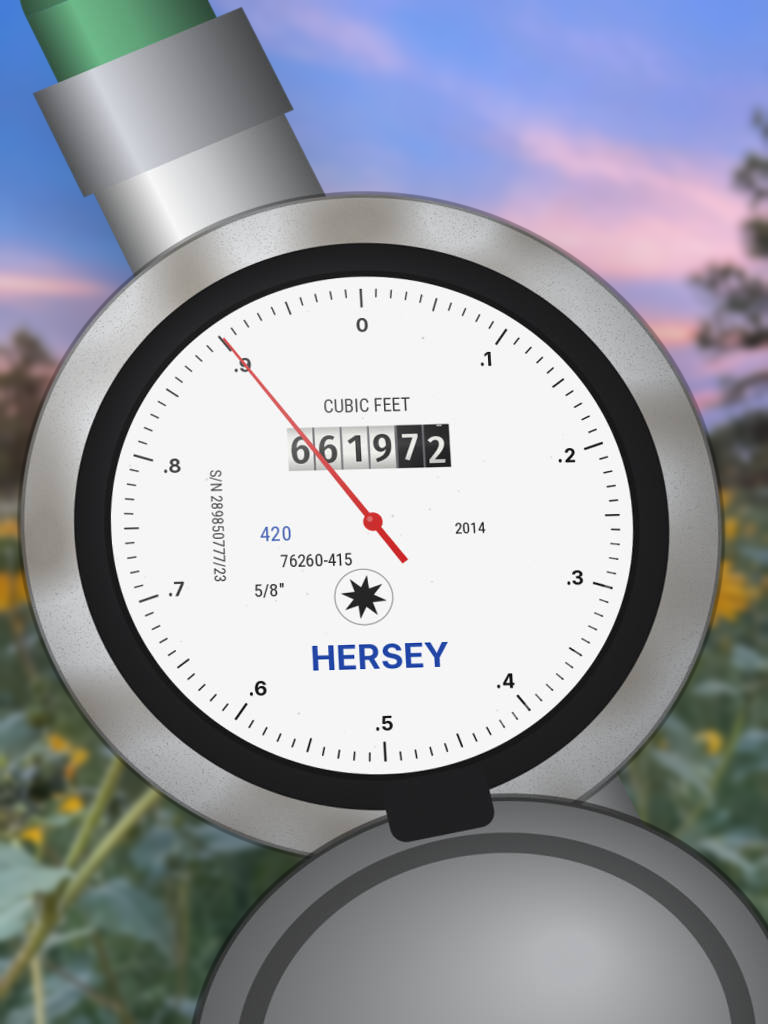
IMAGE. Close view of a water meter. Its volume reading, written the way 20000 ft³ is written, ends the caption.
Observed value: 661971.90 ft³
